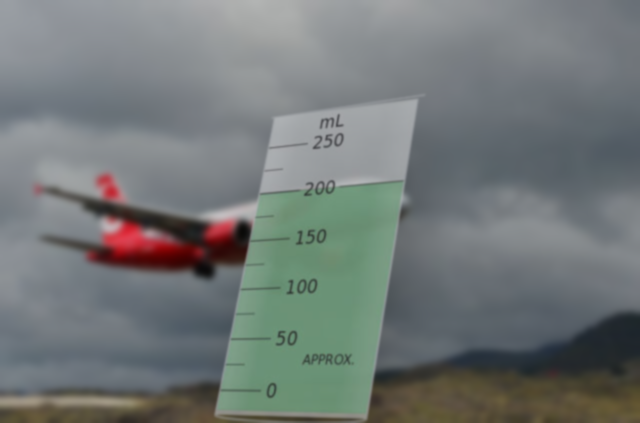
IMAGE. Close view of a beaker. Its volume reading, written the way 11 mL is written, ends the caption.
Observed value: 200 mL
